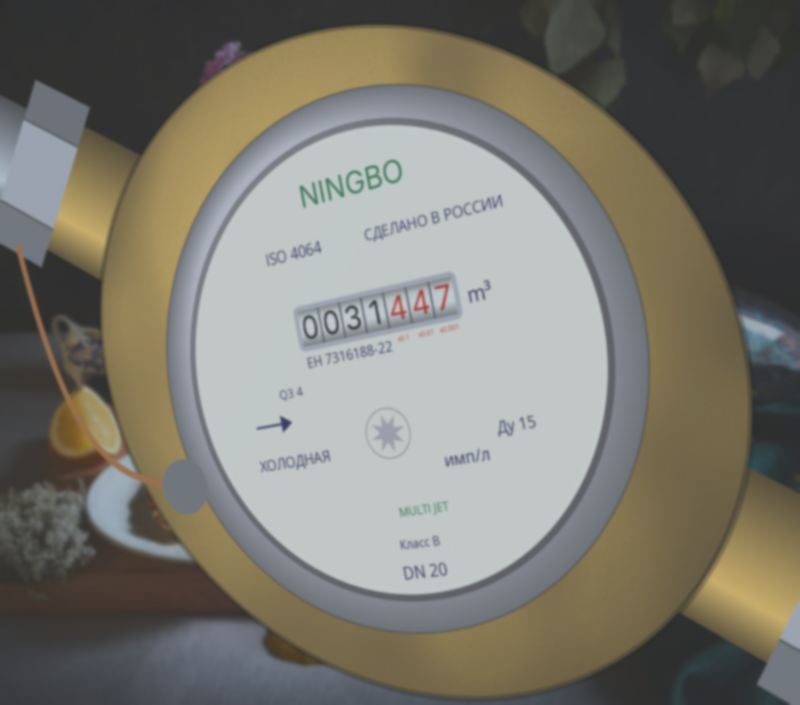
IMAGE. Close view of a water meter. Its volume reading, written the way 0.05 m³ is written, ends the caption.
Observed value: 31.447 m³
